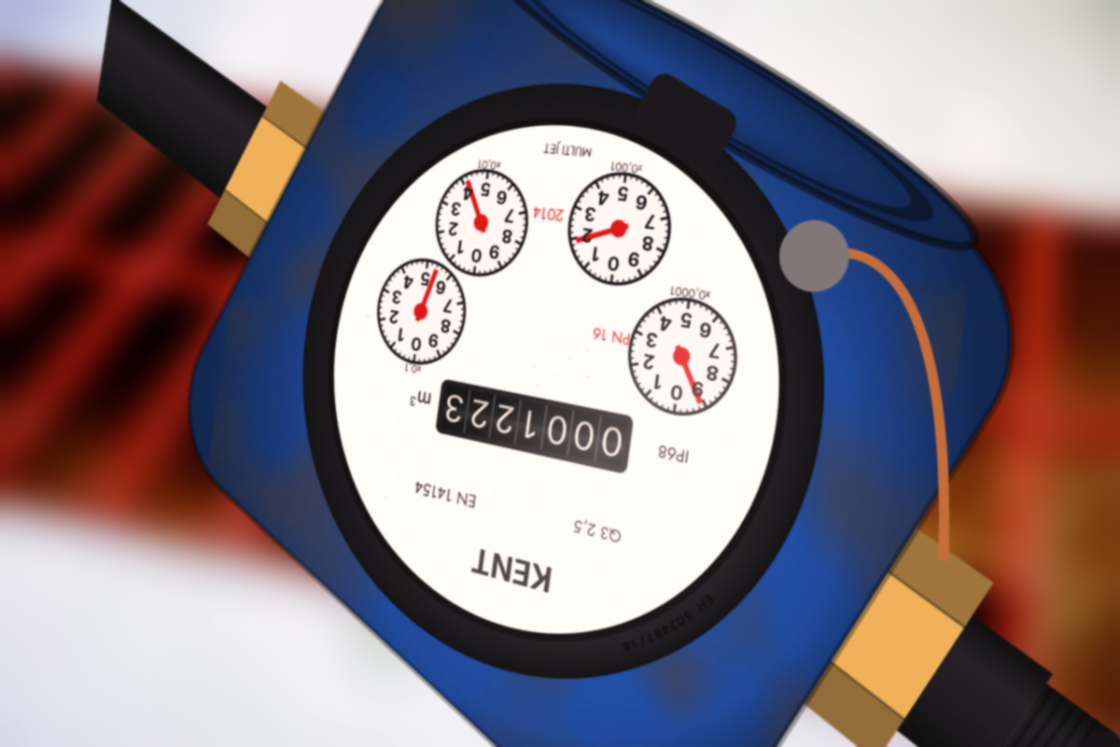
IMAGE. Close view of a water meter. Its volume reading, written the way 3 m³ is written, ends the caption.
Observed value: 1223.5419 m³
